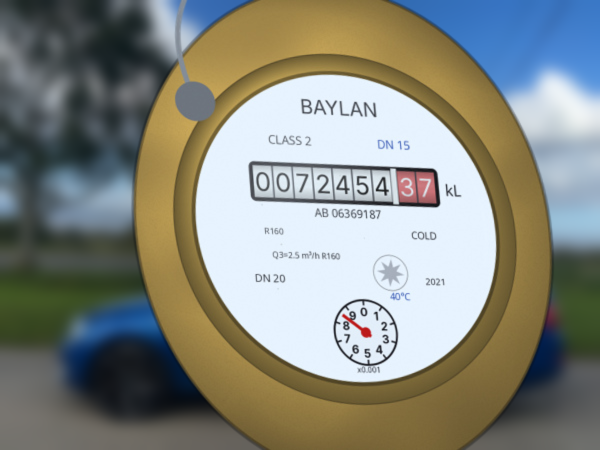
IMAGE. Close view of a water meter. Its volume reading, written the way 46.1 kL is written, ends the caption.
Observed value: 72454.378 kL
